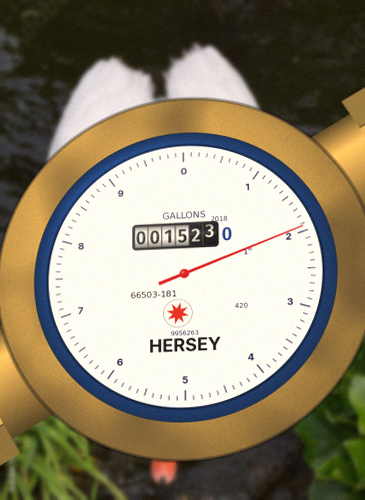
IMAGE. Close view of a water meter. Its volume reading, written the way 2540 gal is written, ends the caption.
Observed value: 15231.9 gal
